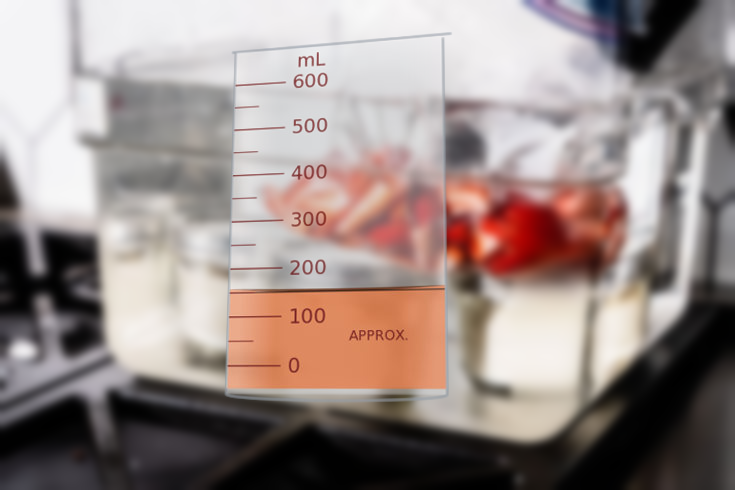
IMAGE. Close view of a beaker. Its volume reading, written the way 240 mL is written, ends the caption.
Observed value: 150 mL
